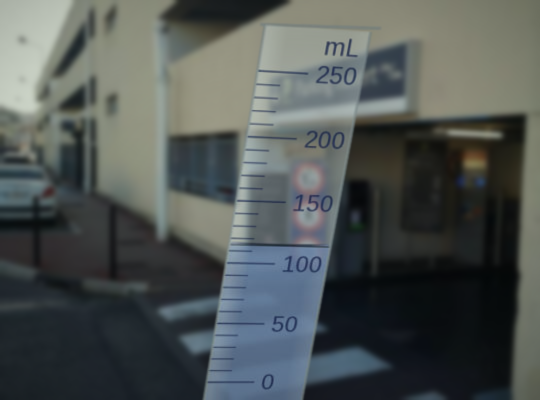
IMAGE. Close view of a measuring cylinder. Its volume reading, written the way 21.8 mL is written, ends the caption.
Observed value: 115 mL
